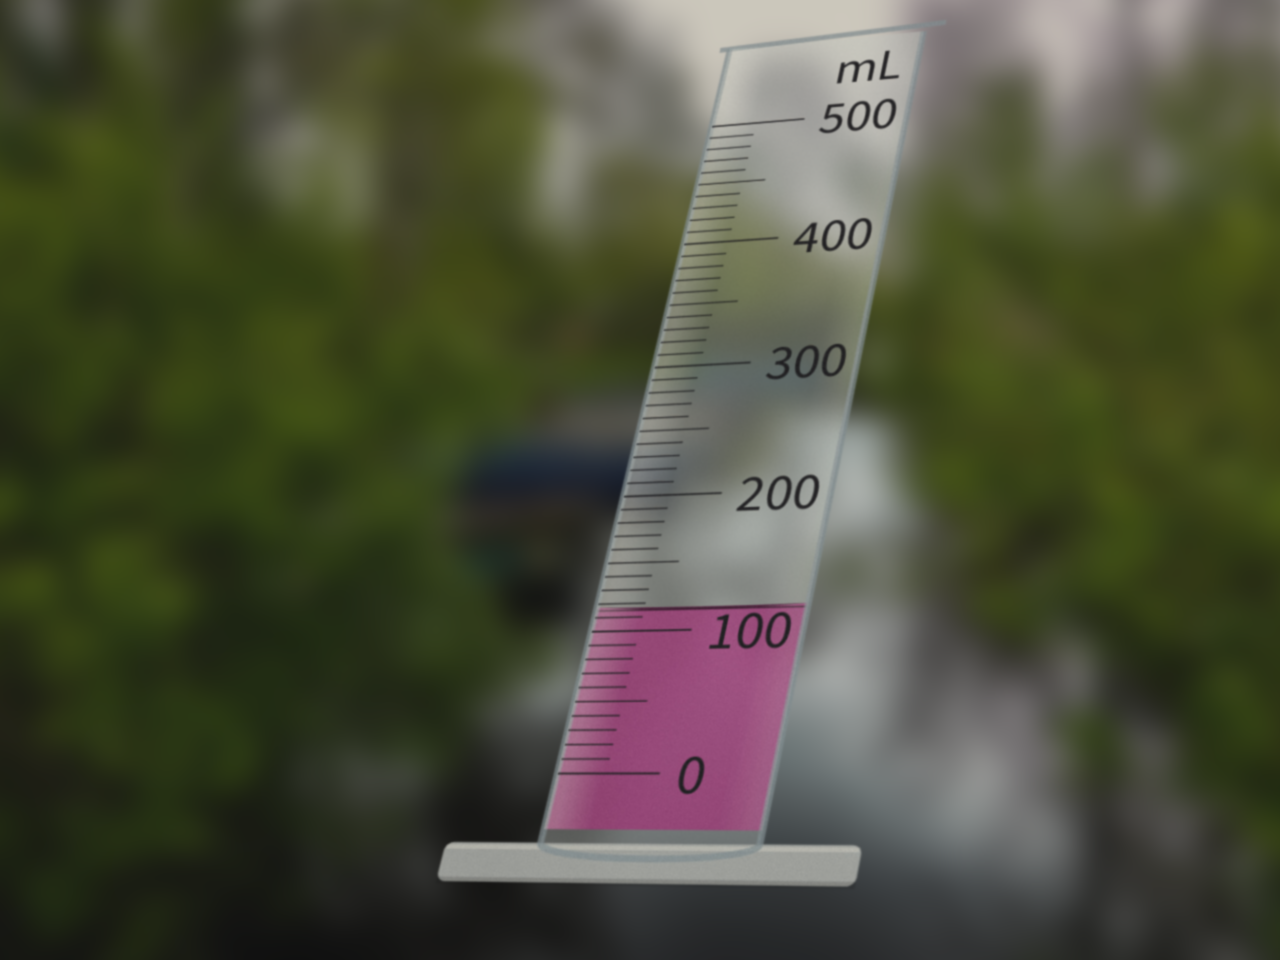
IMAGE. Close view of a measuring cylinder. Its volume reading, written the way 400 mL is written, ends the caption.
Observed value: 115 mL
